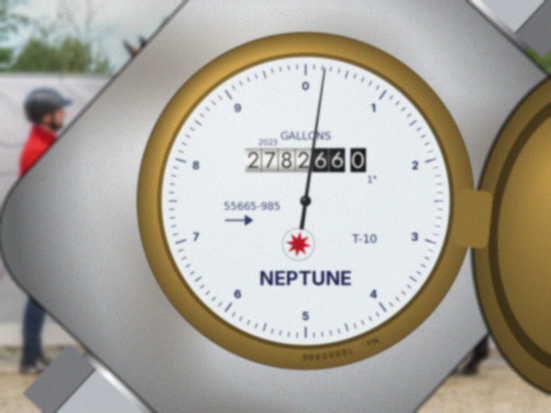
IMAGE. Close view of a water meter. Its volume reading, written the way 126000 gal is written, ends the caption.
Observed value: 2782660.2 gal
